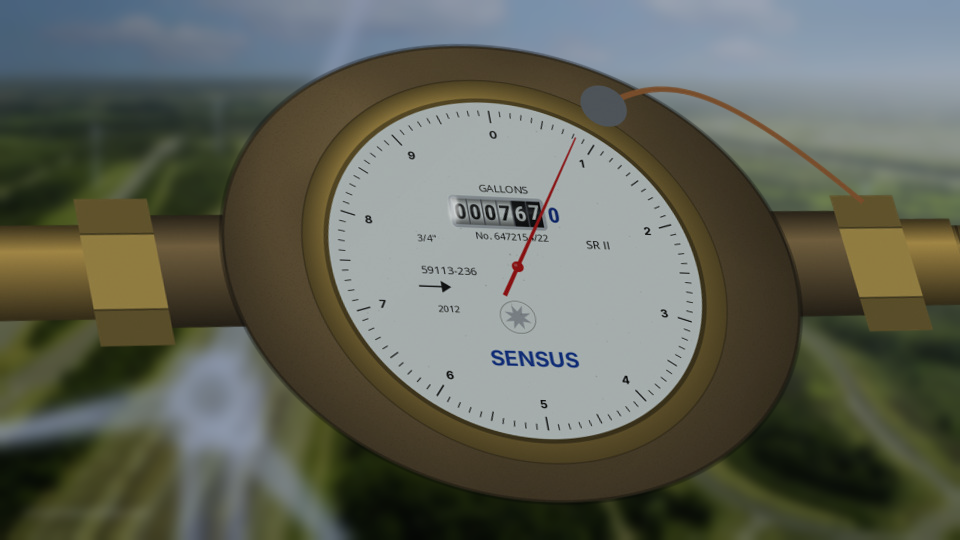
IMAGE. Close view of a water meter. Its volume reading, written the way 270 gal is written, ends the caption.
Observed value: 7670.8 gal
